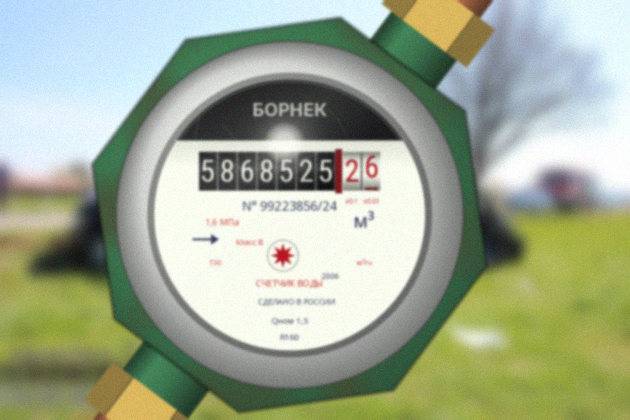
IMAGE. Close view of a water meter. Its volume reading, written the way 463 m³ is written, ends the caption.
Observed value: 5868525.26 m³
